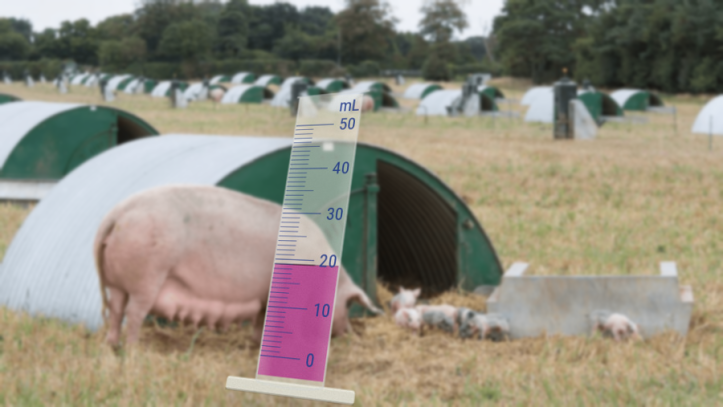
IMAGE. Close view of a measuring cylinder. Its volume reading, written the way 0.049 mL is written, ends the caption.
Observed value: 19 mL
